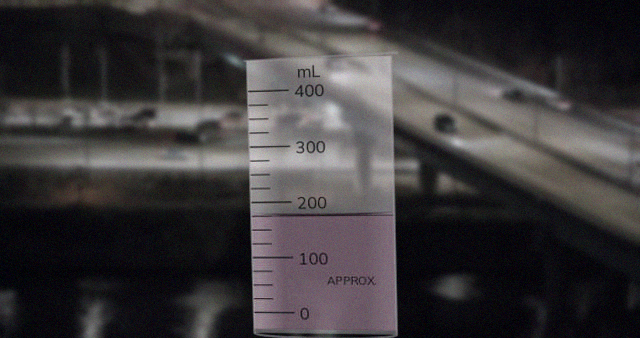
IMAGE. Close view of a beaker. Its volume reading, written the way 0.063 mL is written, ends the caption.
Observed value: 175 mL
